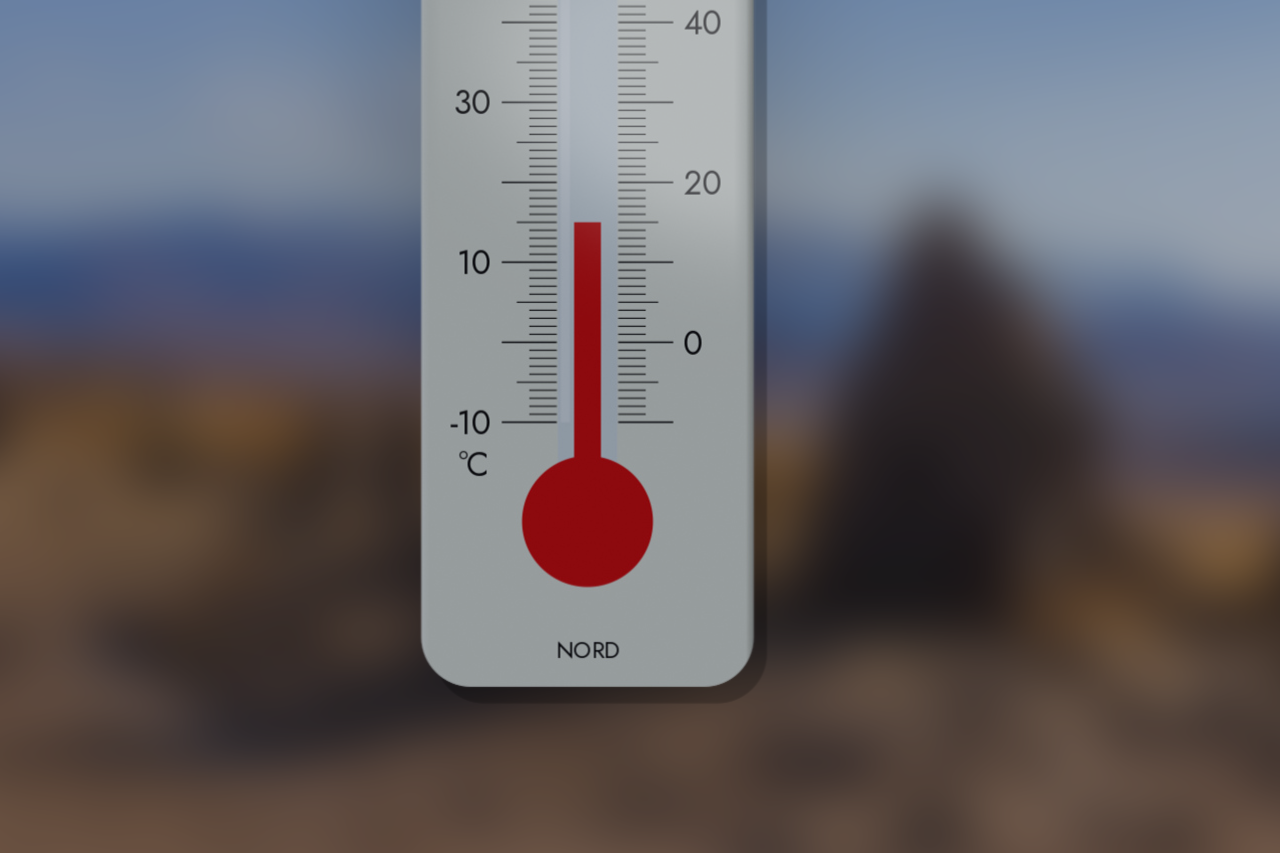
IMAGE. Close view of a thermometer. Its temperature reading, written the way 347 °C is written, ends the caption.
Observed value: 15 °C
